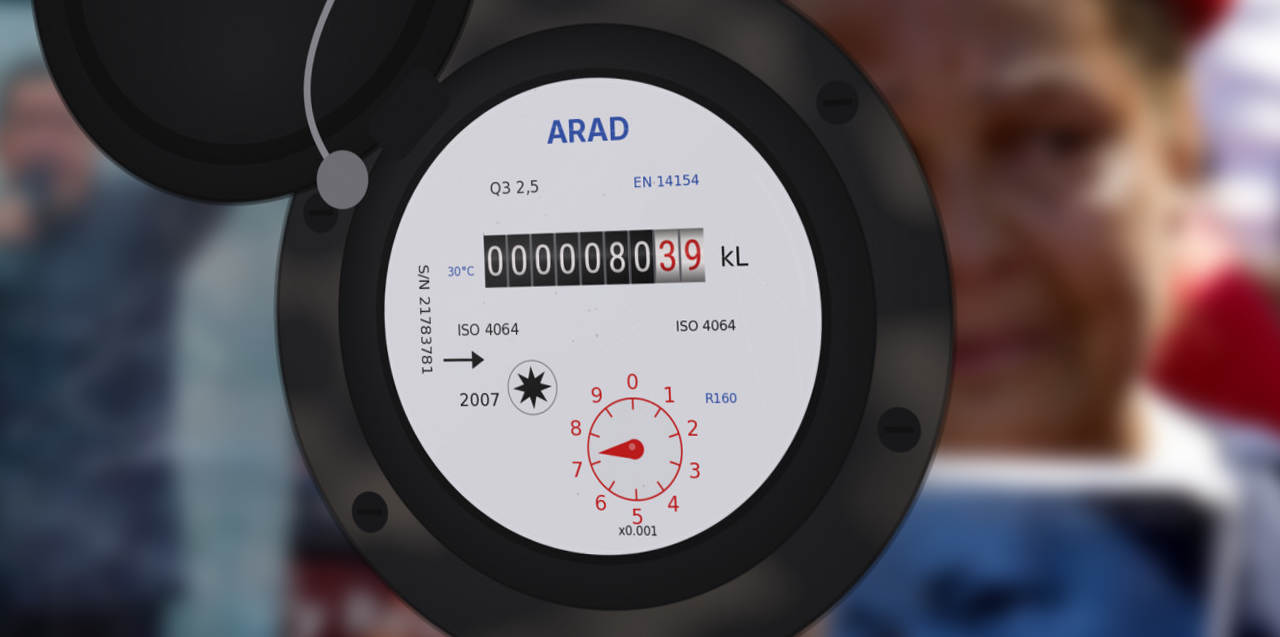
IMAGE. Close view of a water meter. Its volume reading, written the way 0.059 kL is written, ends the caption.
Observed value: 80.397 kL
